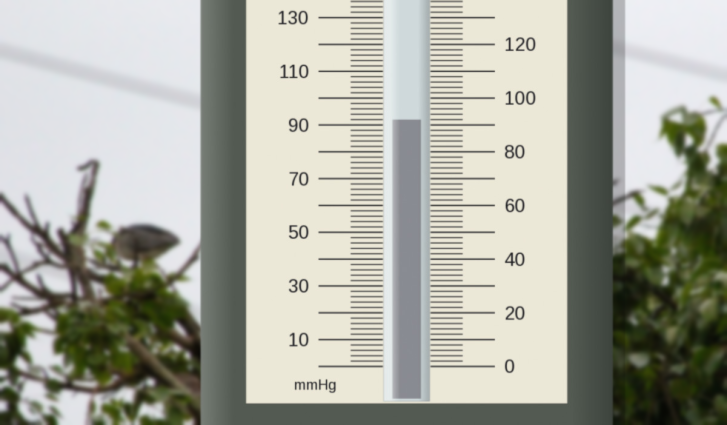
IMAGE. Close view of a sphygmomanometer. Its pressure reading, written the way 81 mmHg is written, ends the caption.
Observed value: 92 mmHg
